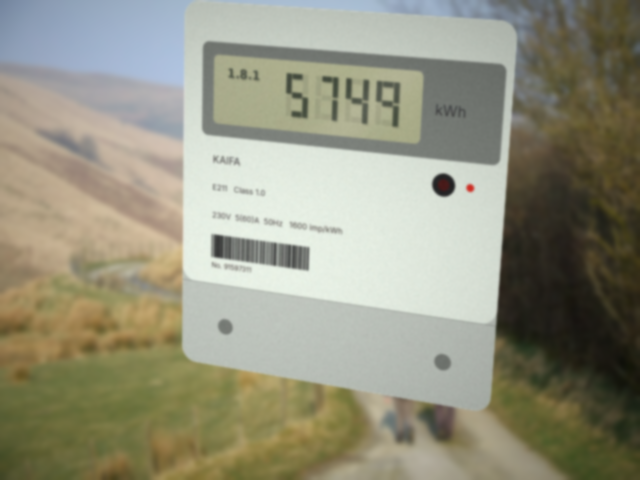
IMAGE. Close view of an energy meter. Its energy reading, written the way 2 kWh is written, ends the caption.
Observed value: 5749 kWh
